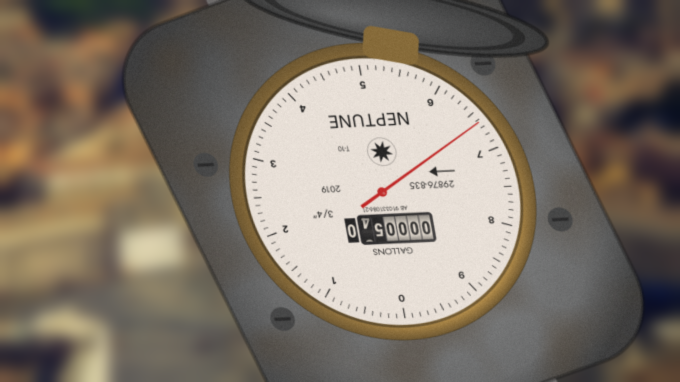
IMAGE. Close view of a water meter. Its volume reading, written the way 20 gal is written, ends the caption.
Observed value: 536.6 gal
